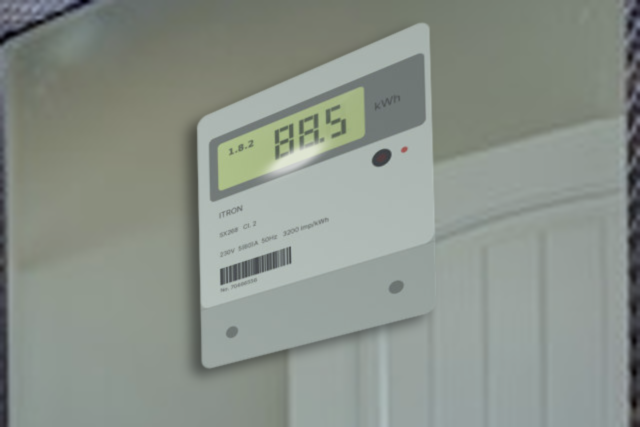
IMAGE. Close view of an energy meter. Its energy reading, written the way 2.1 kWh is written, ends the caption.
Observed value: 88.5 kWh
